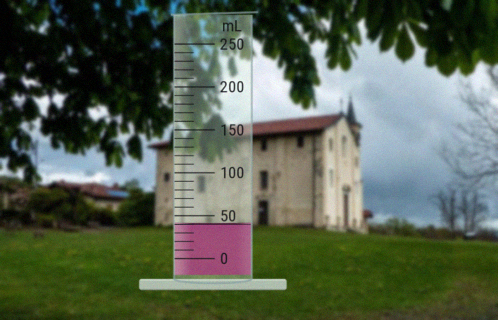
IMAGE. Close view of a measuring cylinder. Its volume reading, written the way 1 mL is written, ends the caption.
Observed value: 40 mL
